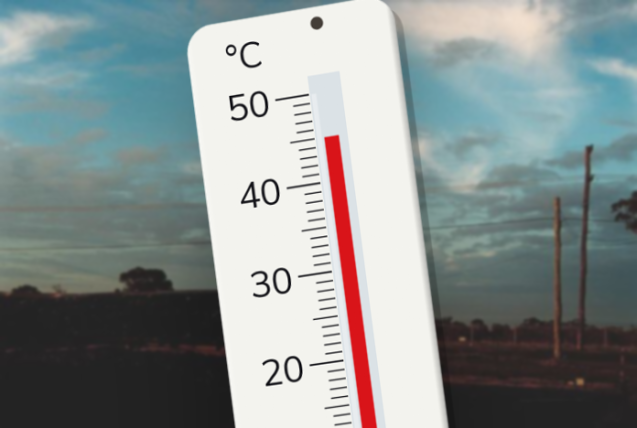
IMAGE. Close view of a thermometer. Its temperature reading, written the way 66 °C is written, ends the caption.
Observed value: 45 °C
